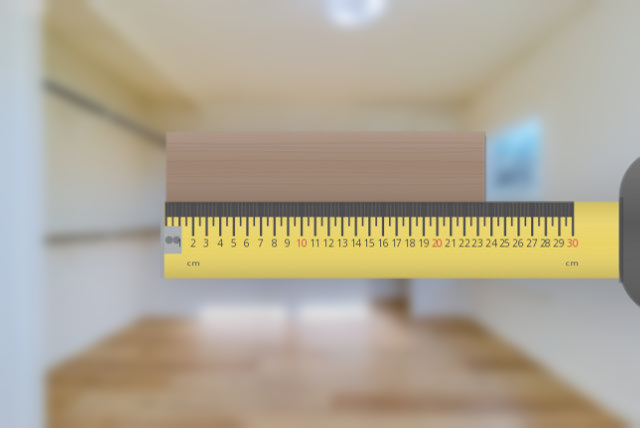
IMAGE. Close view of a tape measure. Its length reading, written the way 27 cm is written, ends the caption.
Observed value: 23.5 cm
